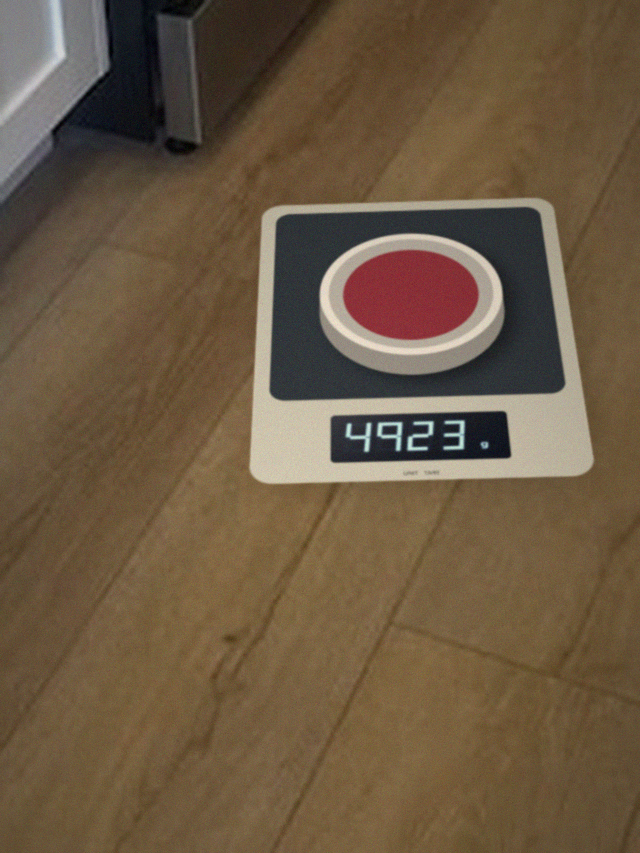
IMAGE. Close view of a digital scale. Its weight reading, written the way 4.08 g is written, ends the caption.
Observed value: 4923 g
